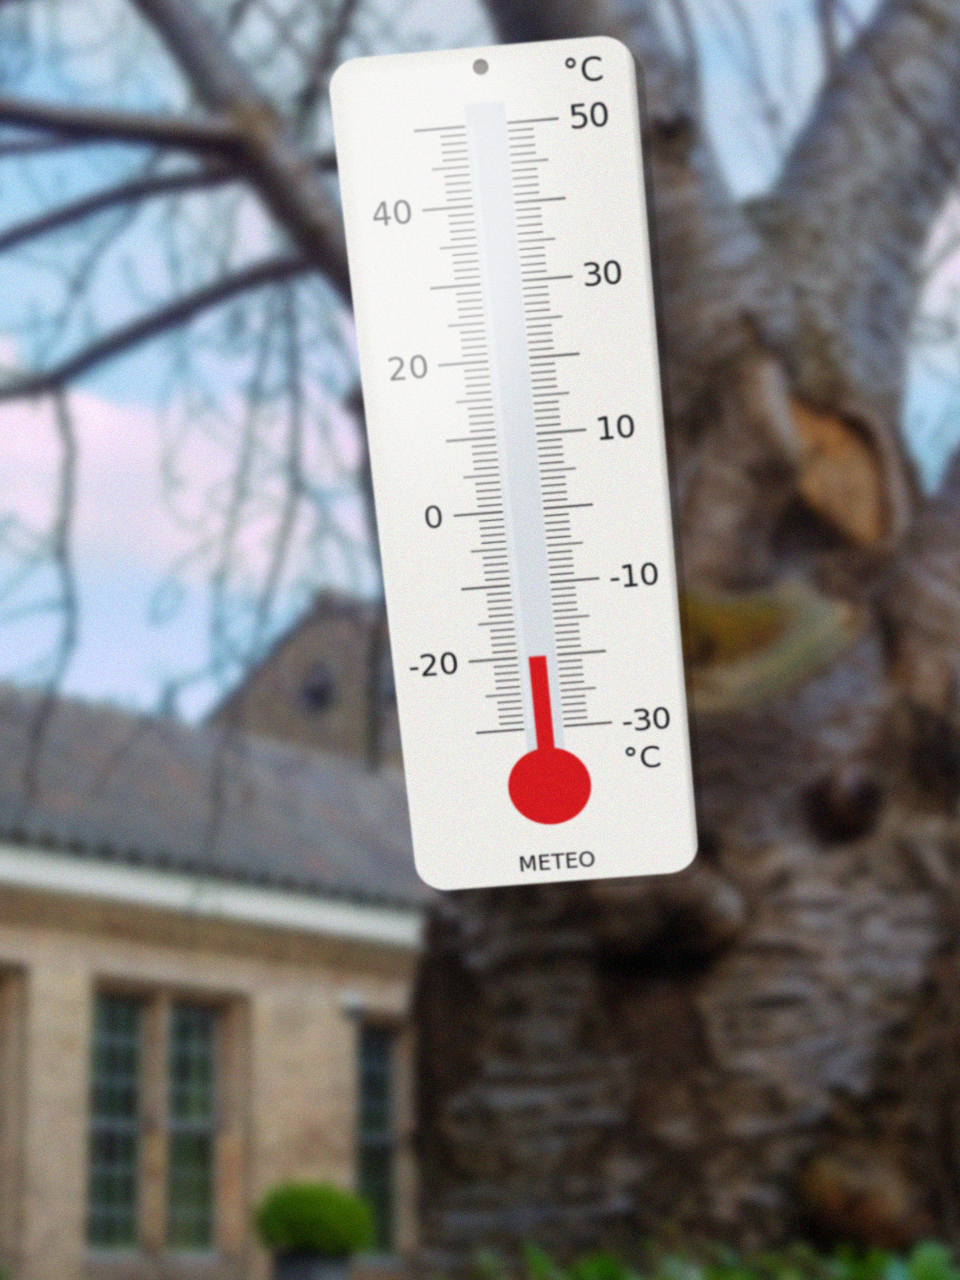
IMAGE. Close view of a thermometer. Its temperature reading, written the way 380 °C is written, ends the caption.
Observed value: -20 °C
